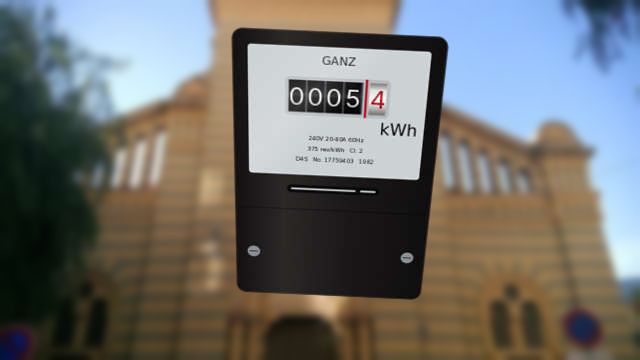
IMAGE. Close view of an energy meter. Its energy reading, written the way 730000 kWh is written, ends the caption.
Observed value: 5.4 kWh
